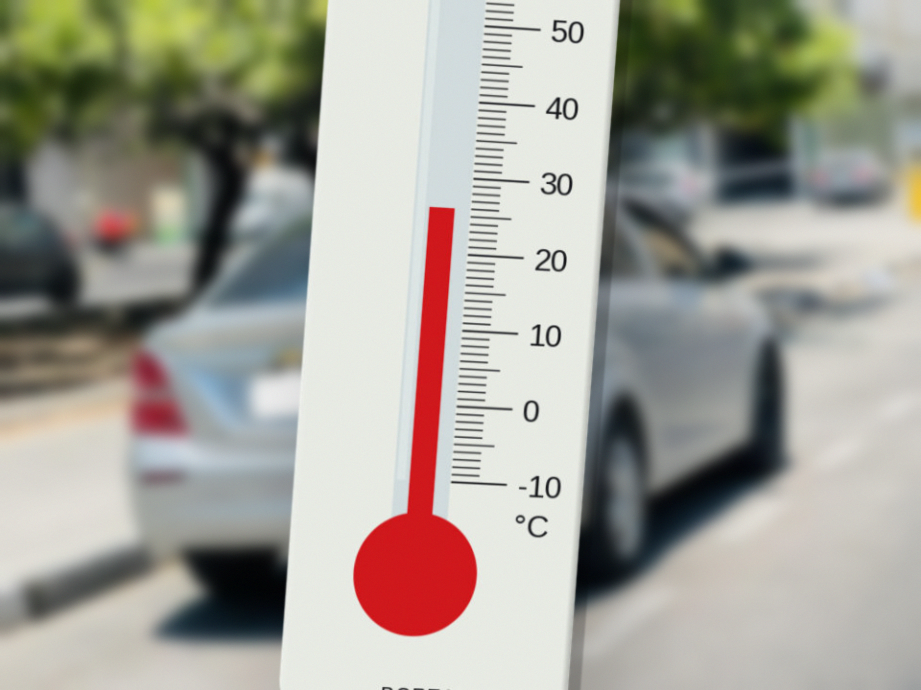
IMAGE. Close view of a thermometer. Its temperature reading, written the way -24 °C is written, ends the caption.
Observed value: 26 °C
